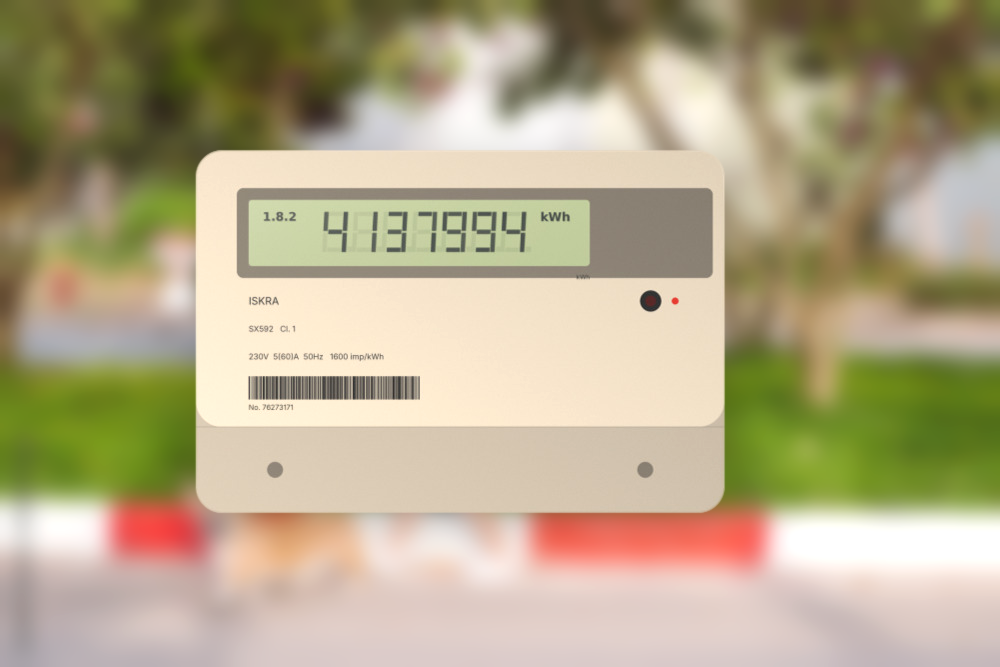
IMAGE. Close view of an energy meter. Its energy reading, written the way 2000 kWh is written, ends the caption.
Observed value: 4137994 kWh
